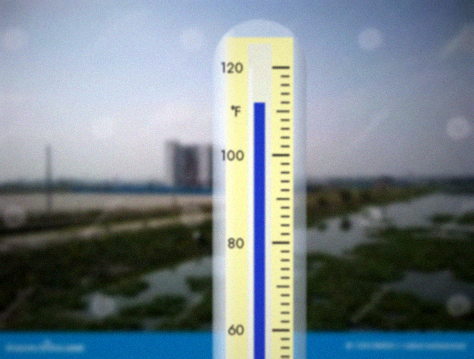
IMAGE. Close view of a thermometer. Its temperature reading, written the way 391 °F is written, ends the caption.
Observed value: 112 °F
